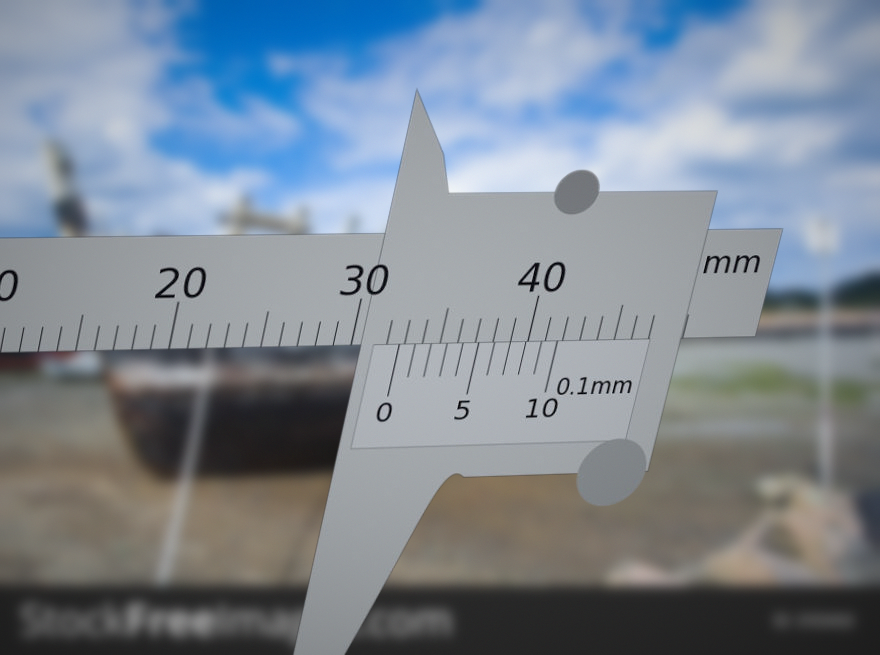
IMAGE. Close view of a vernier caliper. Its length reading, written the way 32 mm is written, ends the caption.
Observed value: 32.7 mm
